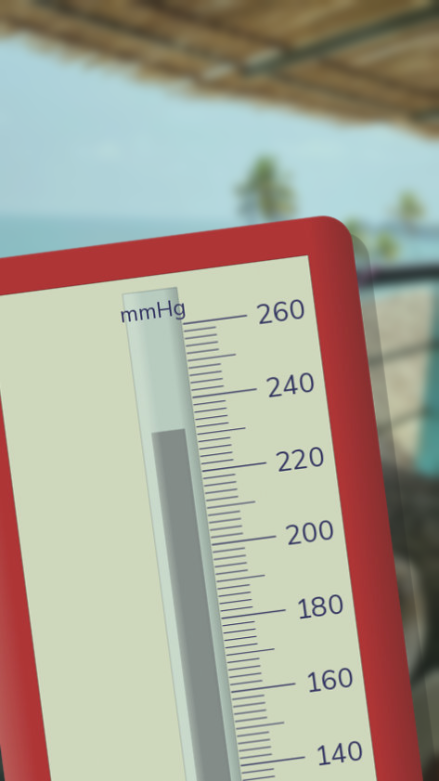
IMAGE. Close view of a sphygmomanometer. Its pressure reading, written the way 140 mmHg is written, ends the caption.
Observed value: 232 mmHg
